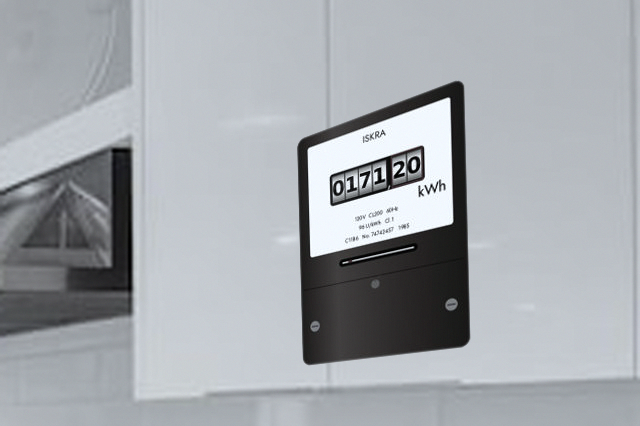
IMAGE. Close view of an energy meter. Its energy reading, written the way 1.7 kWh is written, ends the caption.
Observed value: 171.20 kWh
